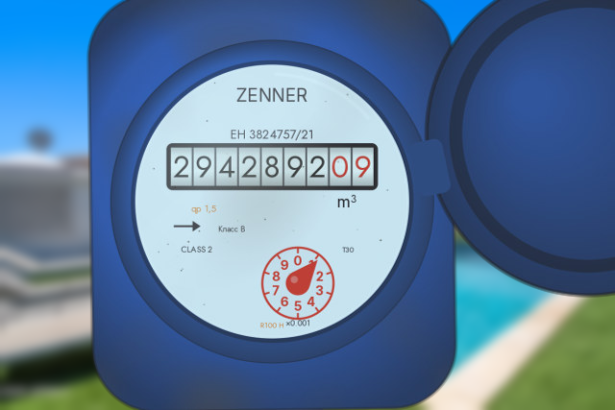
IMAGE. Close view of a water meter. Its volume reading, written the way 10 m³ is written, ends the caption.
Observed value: 2942892.091 m³
